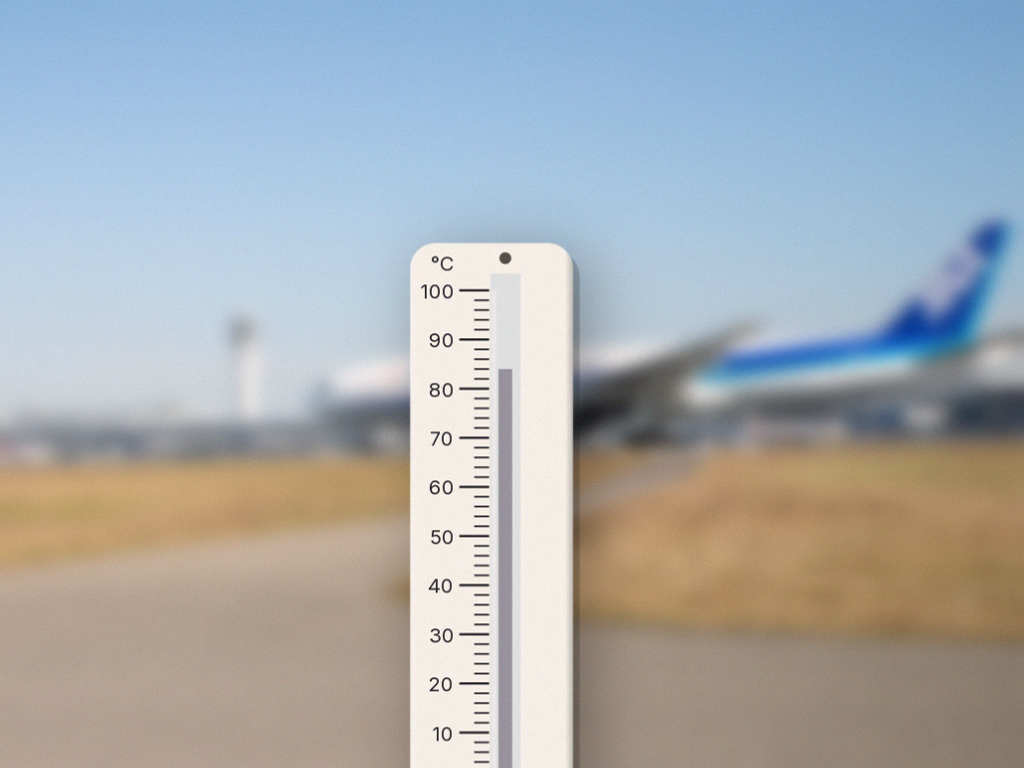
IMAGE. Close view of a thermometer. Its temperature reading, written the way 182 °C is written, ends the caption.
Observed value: 84 °C
